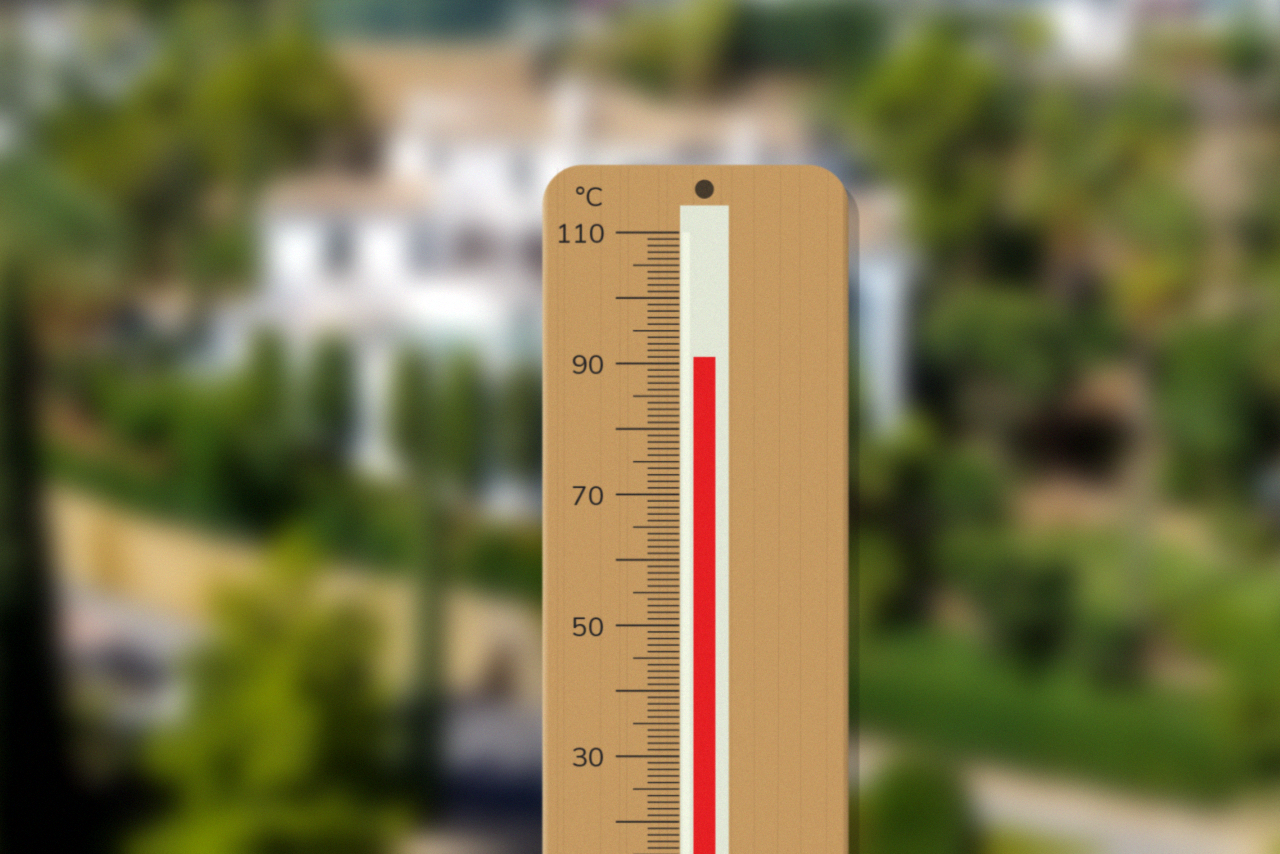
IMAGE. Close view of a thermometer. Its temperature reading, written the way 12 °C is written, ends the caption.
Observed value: 91 °C
